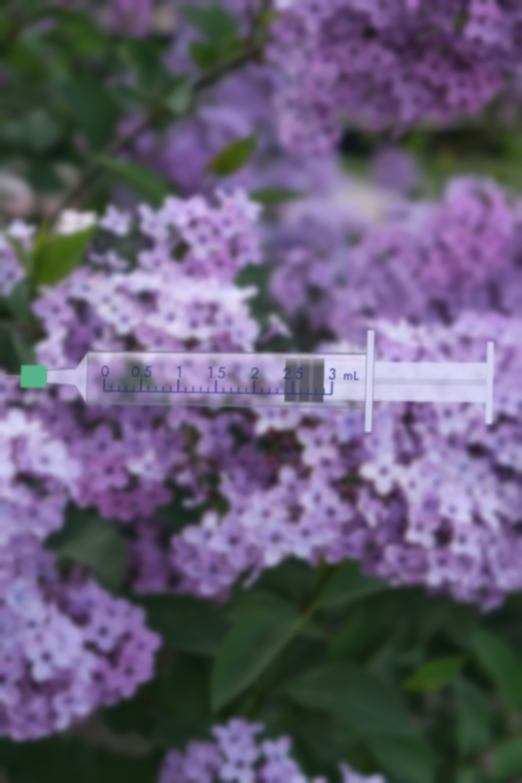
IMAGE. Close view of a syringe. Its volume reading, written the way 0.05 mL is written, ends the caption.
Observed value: 2.4 mL
